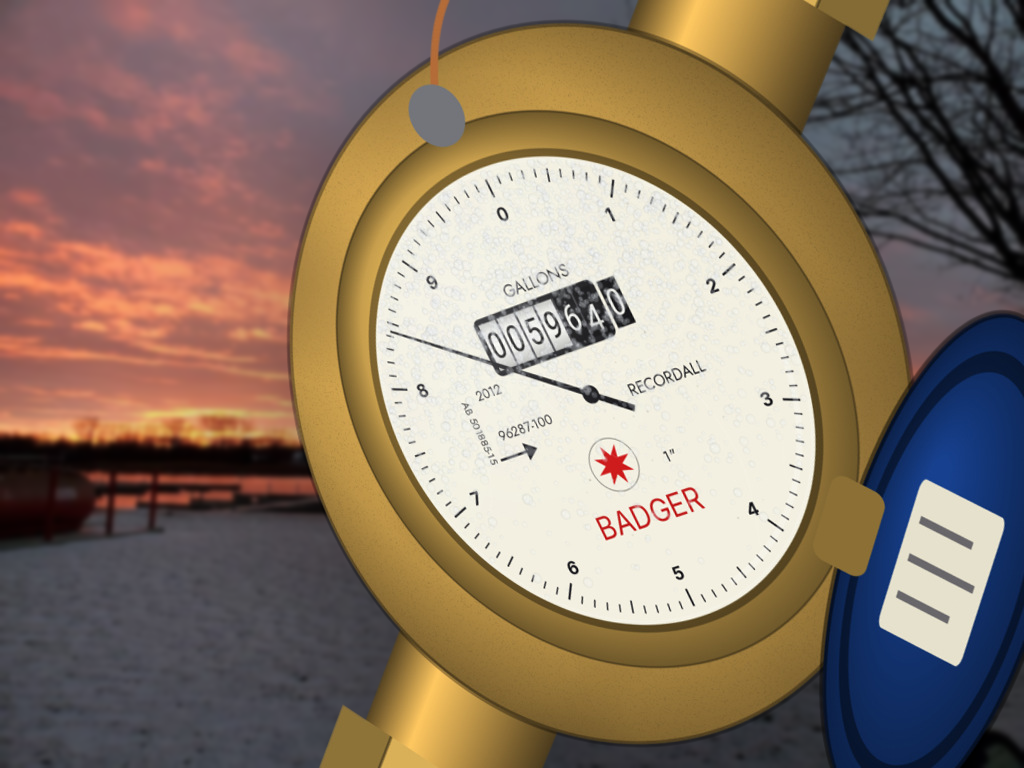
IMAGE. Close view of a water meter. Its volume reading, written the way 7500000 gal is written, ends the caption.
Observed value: 59638.4 gal
